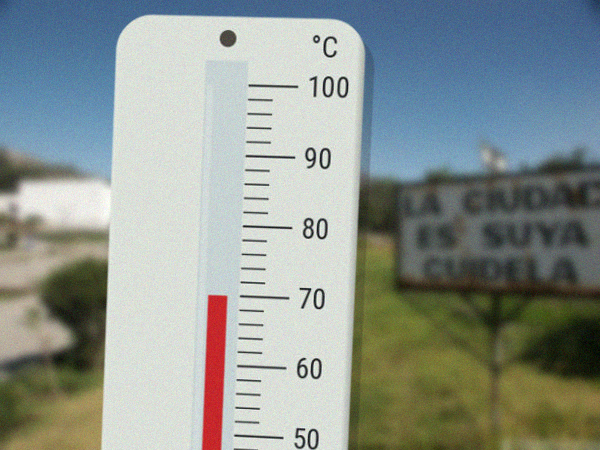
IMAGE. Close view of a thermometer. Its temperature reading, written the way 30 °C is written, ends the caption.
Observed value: 70 °C
